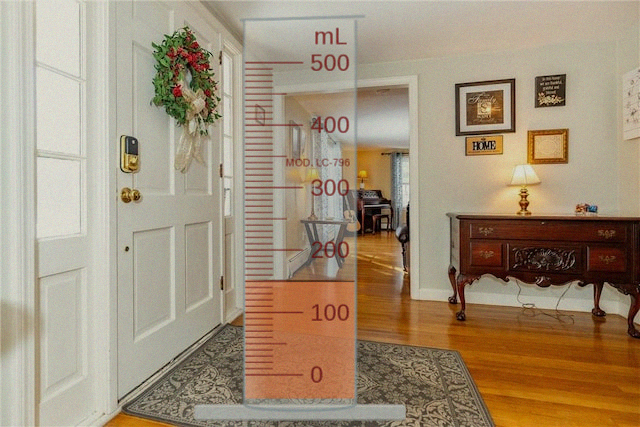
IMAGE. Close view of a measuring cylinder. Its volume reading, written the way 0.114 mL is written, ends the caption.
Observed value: 150 mL
